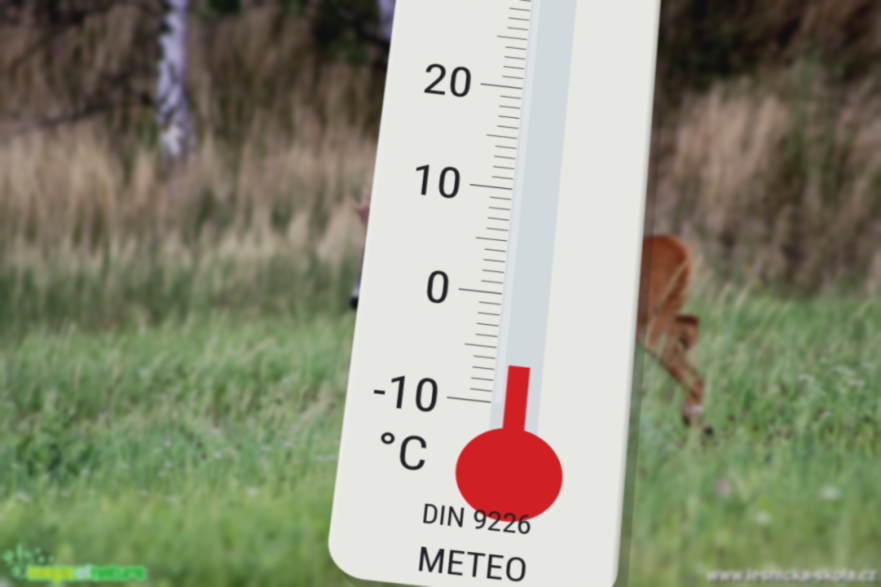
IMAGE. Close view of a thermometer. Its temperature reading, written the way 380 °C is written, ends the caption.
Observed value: -6.5 °C
